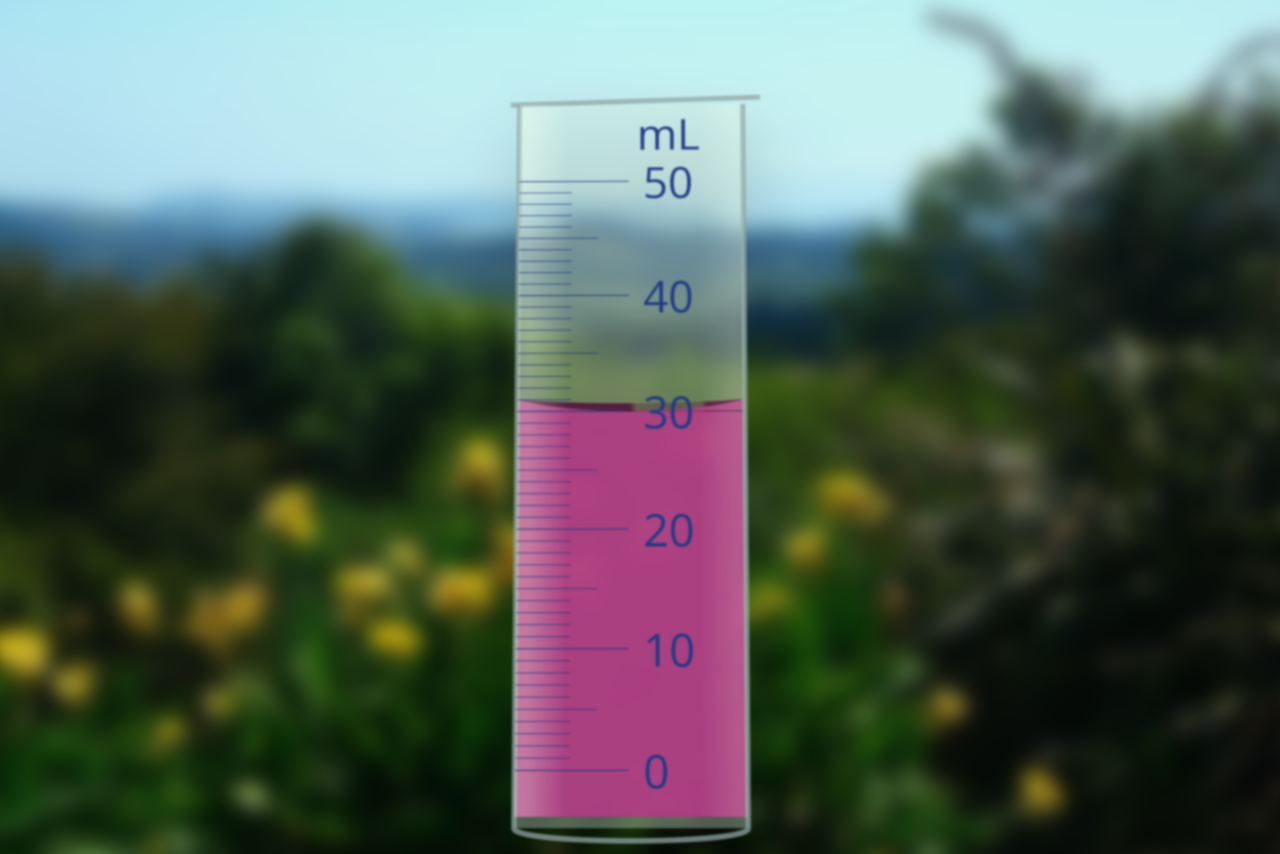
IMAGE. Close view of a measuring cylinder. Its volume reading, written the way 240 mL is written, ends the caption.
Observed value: 30 mL
